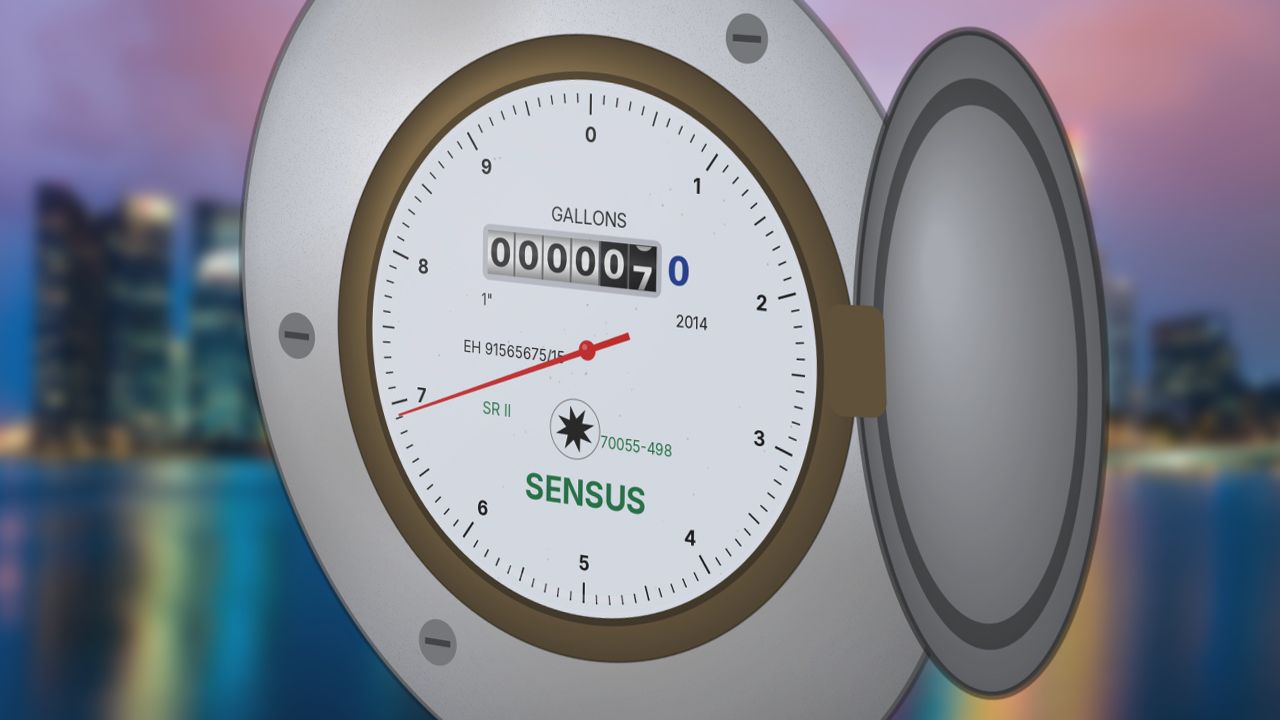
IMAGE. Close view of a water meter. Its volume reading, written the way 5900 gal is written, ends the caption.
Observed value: 66.9 gal
